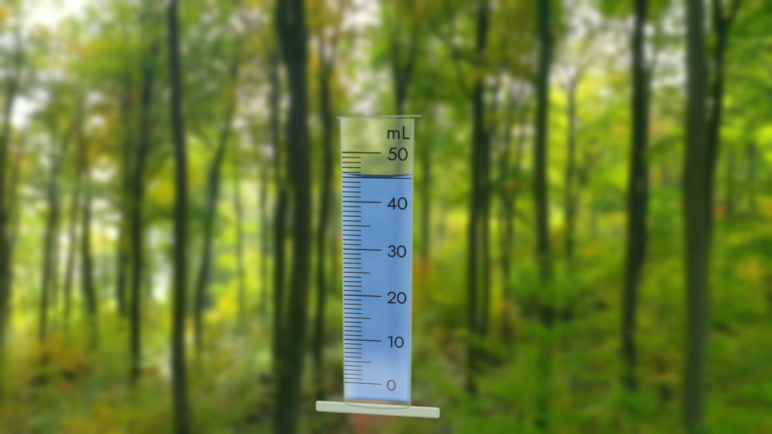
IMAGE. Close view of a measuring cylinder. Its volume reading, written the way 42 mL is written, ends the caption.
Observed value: 45 mL
